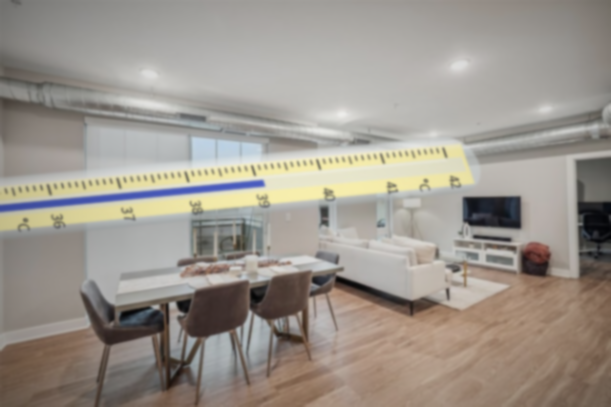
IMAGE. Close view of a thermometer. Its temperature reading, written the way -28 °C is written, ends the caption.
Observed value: 39.1 °C
